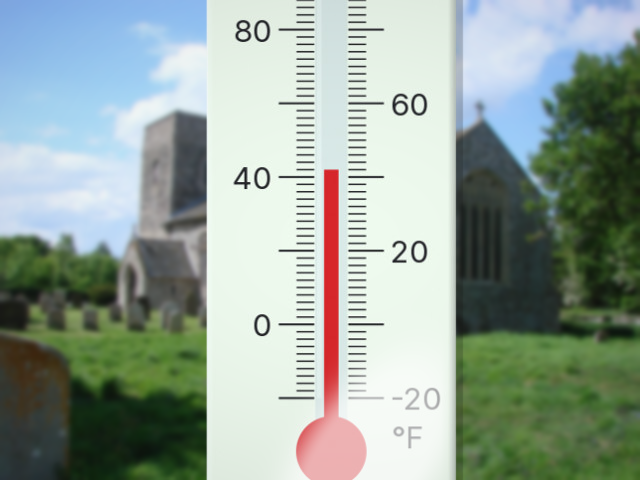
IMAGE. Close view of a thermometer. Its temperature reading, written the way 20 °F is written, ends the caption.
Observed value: 42 °F
